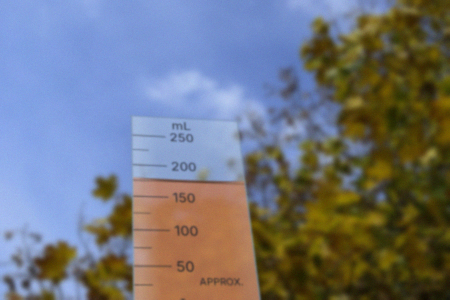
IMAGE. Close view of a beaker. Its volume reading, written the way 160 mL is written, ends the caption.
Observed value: 175 mL
